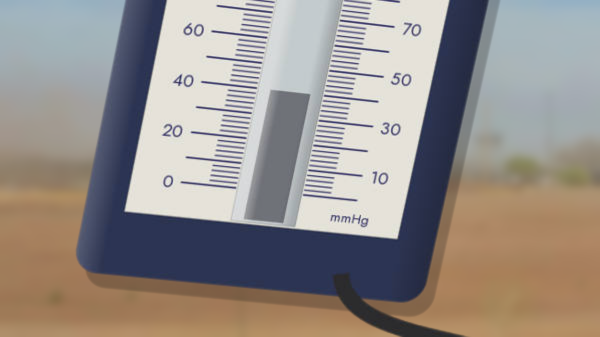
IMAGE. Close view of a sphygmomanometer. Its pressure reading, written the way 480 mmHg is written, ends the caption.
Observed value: 40 mmHg
